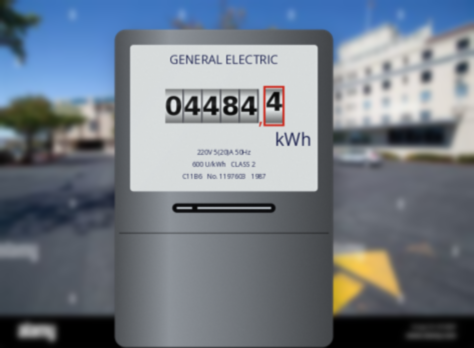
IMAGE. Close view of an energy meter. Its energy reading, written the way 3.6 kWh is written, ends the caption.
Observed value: 4484.4 kWh
